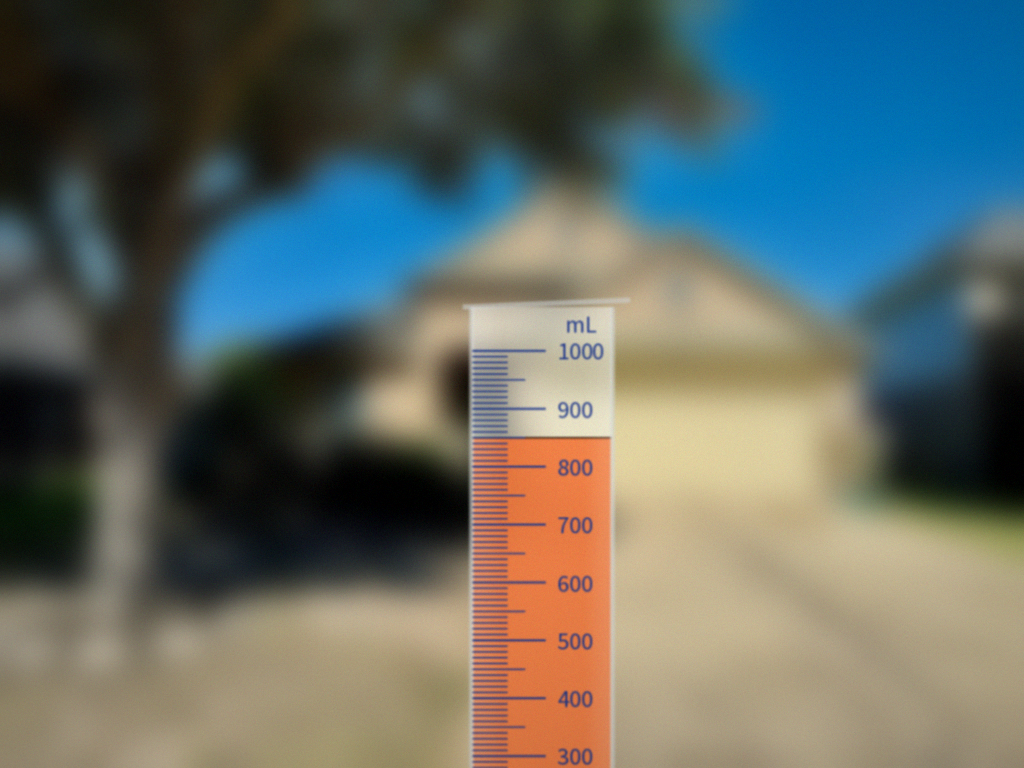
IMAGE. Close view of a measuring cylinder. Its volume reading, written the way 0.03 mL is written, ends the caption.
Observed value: 850 mL
